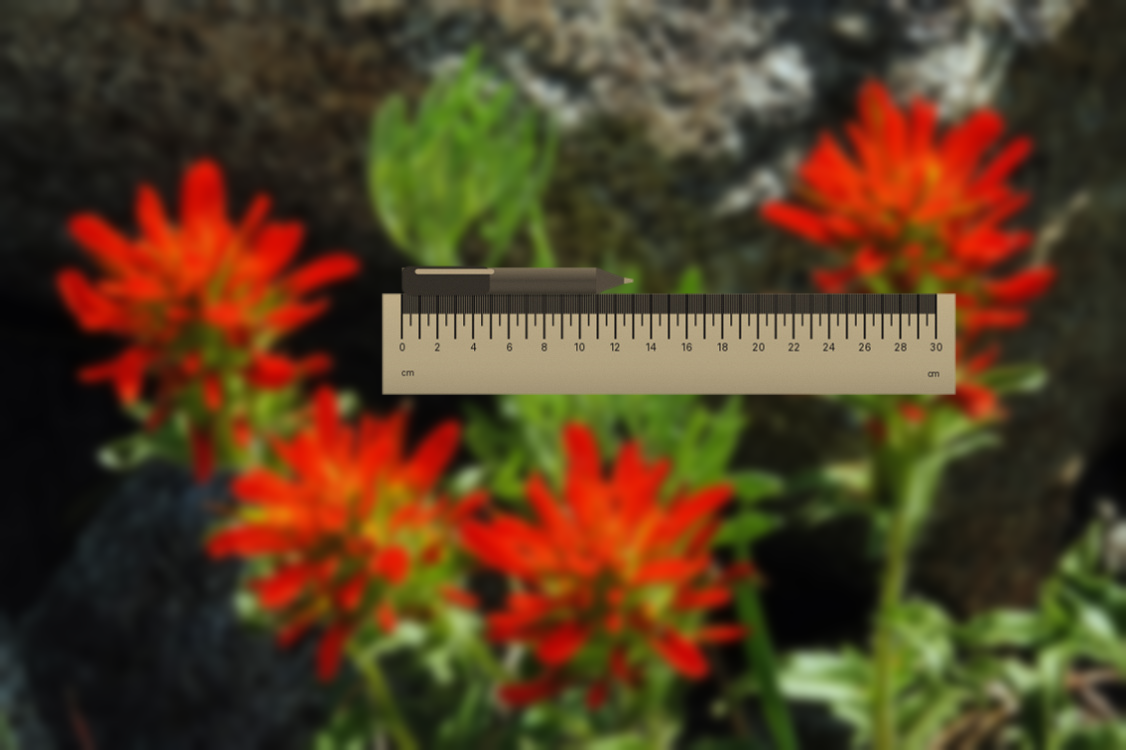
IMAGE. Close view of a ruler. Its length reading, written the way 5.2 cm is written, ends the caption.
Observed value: 13 cm
